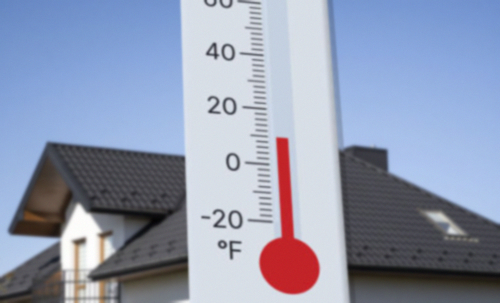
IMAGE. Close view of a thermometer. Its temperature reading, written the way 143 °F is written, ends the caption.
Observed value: 10 °F
